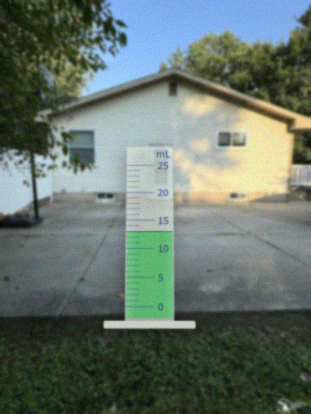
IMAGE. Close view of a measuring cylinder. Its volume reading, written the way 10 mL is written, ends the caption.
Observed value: 13 mL
